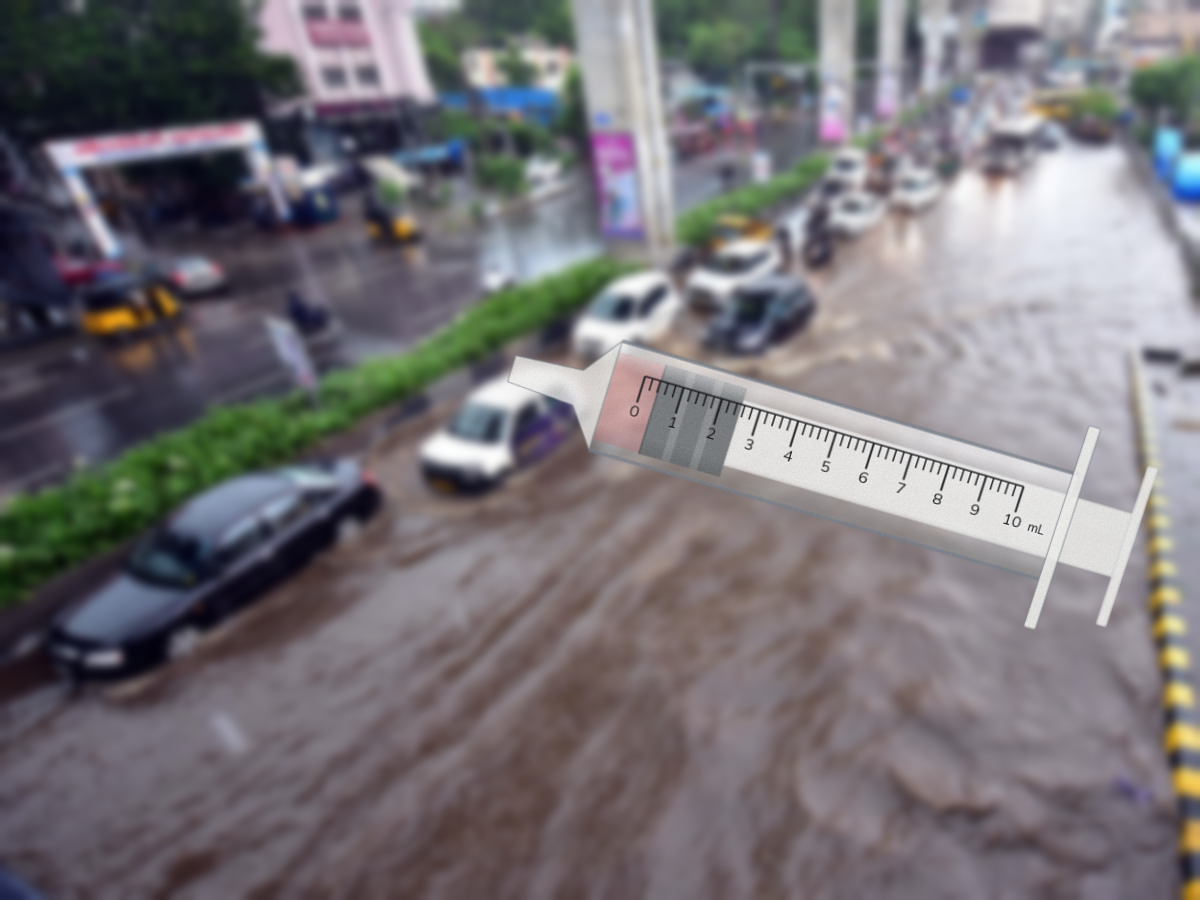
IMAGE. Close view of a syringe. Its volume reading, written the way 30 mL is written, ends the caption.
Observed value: 0.4 mL
